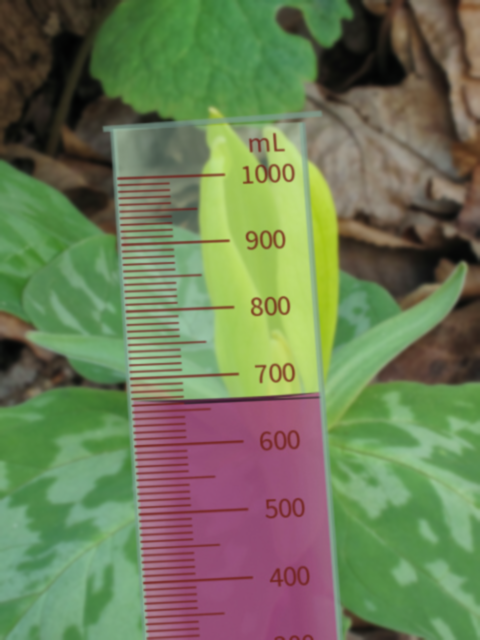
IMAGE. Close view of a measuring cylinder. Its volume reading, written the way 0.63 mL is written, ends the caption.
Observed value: 660 mL
